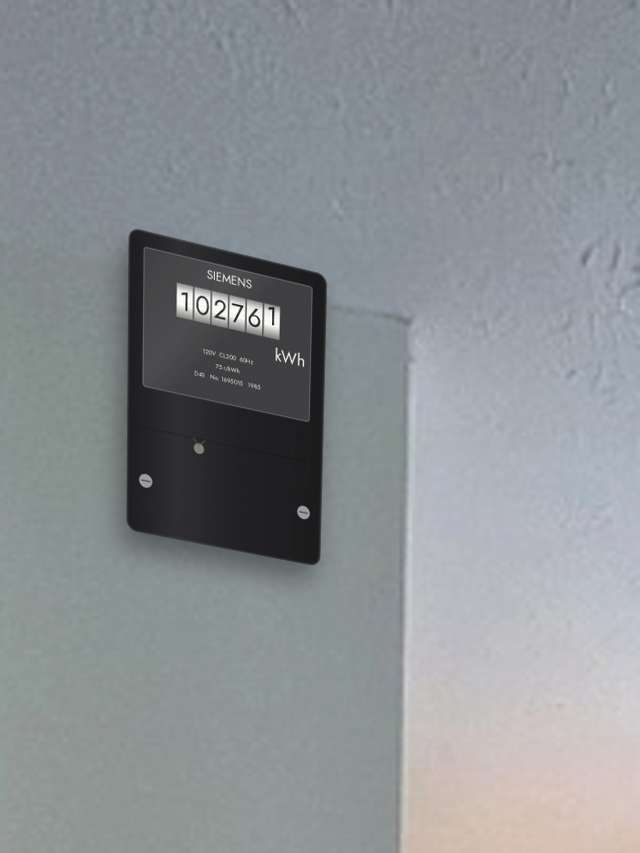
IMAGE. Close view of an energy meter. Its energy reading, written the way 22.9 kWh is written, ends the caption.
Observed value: 102761 kWh
